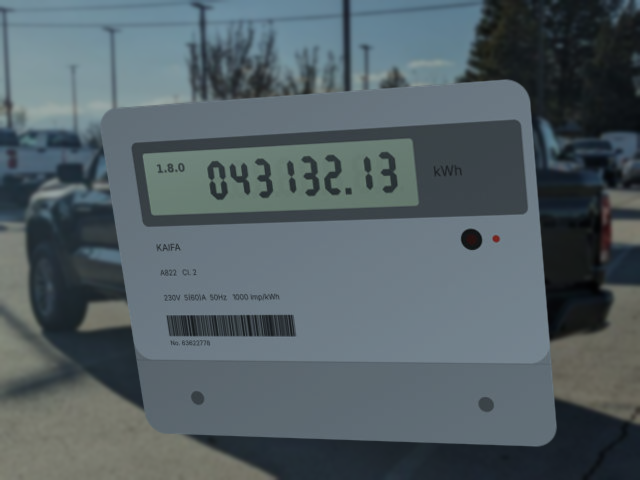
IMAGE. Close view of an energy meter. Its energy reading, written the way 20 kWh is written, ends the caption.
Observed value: 43132.13 kWh
